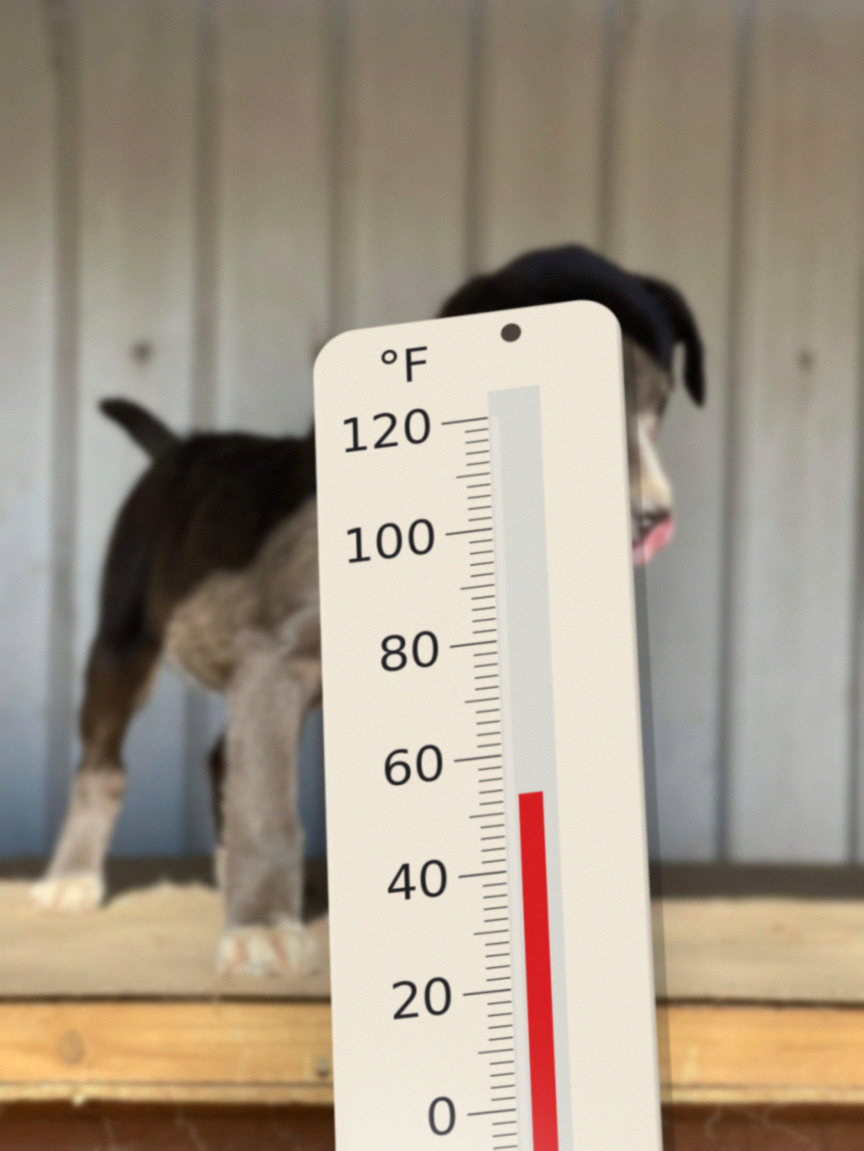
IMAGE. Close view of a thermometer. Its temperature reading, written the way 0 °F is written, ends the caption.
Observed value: 53 °F
